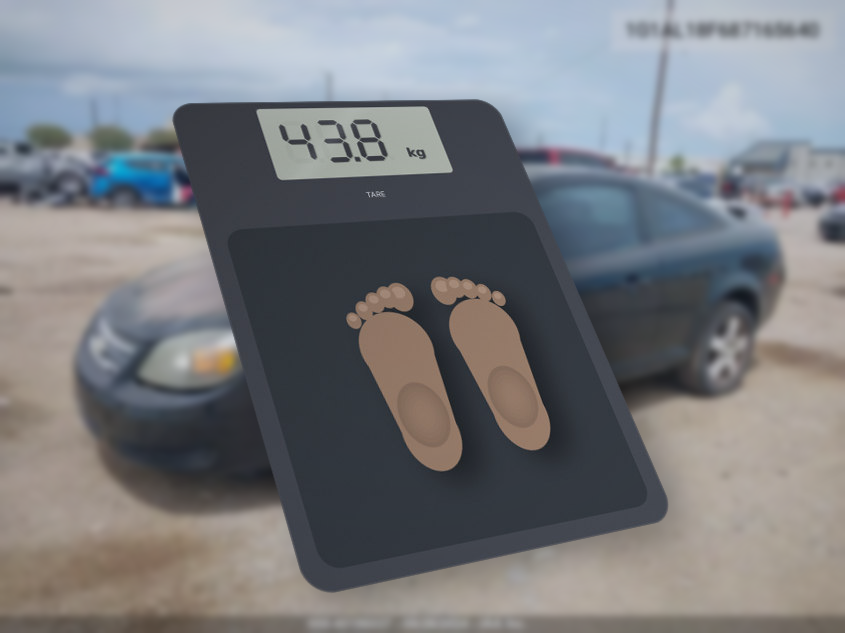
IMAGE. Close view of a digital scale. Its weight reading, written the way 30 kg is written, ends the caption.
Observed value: 43.8 kg
